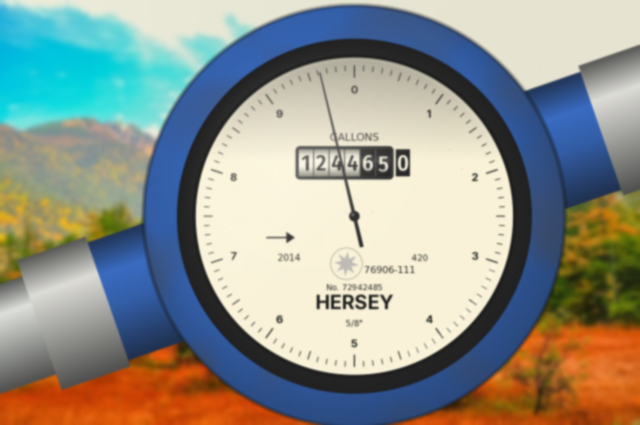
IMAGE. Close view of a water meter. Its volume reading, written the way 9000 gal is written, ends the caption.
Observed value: 1244649.6 gal
